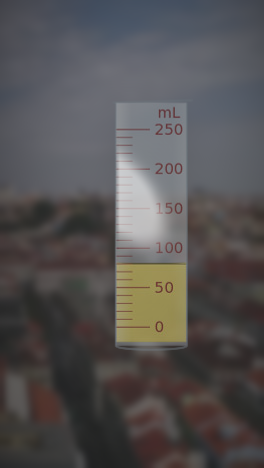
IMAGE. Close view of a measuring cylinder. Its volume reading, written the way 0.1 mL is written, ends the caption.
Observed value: 80 mL
